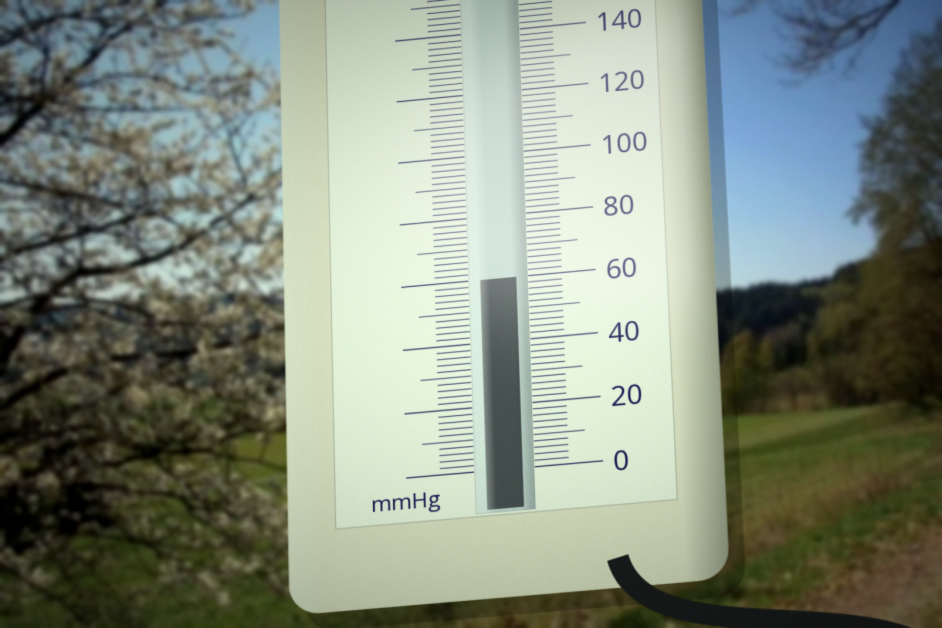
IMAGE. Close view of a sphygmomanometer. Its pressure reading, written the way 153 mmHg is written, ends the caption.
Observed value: 60 mmHg
